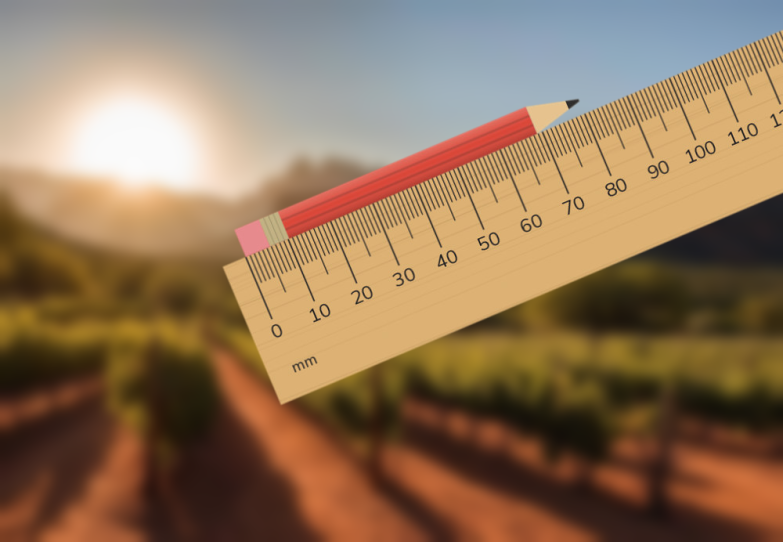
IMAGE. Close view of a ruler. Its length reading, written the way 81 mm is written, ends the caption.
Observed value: 80 mm
